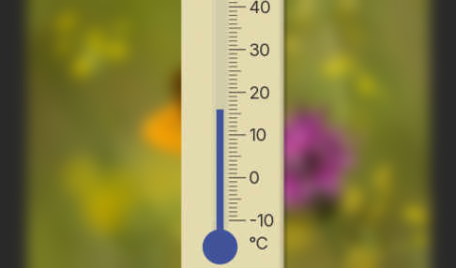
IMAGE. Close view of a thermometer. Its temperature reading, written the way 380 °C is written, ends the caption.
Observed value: 16 °C
